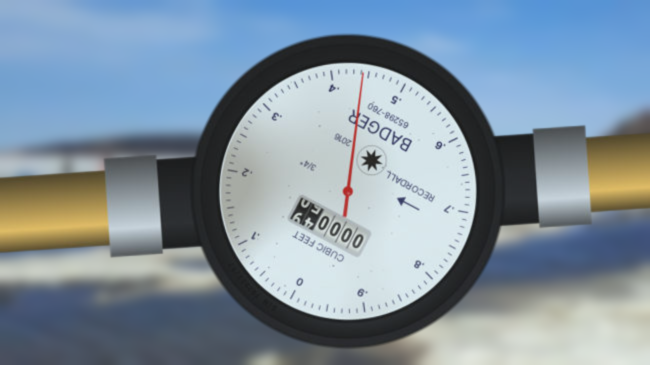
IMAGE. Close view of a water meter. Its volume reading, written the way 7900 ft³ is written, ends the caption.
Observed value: 49.44 ft³
